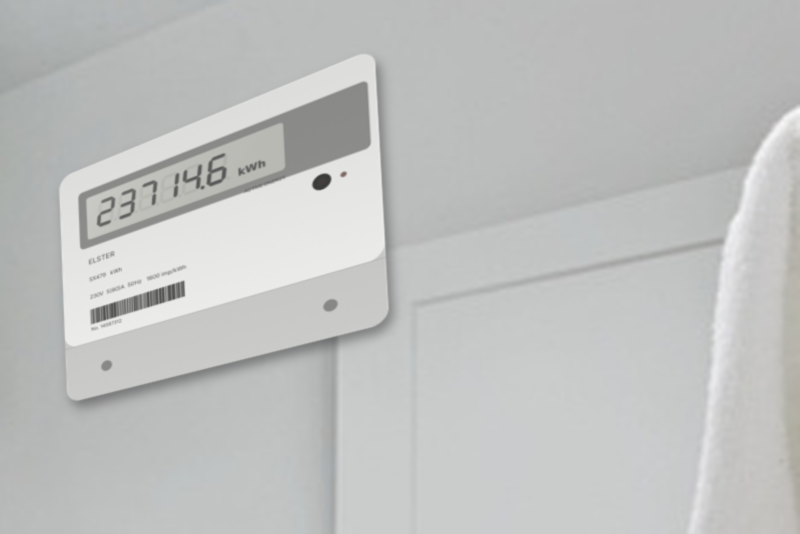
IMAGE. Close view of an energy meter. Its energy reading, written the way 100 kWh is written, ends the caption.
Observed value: 23714.6 kWh
